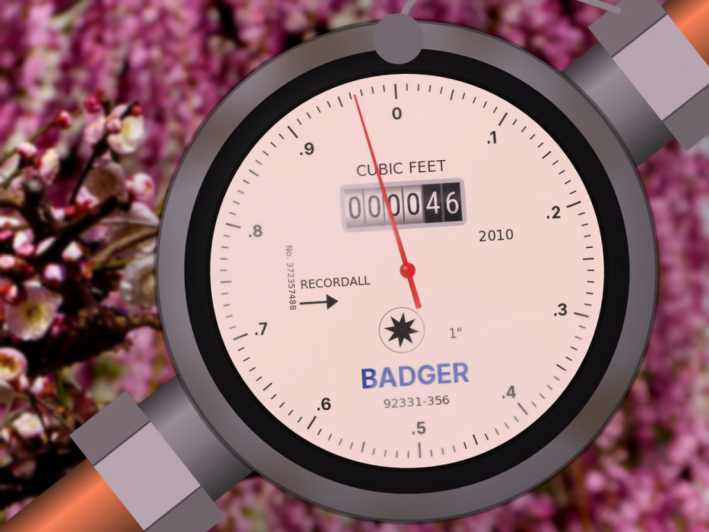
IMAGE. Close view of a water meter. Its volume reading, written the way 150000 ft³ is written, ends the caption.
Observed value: 45.96 ft³
